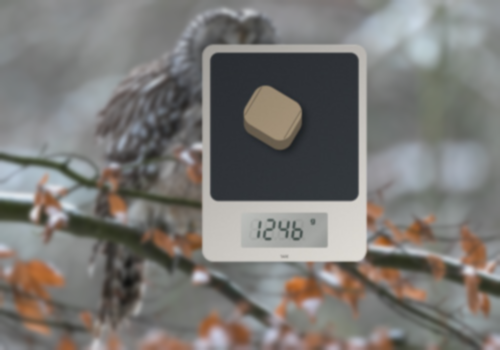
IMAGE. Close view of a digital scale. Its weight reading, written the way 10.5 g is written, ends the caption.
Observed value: 1246 g
